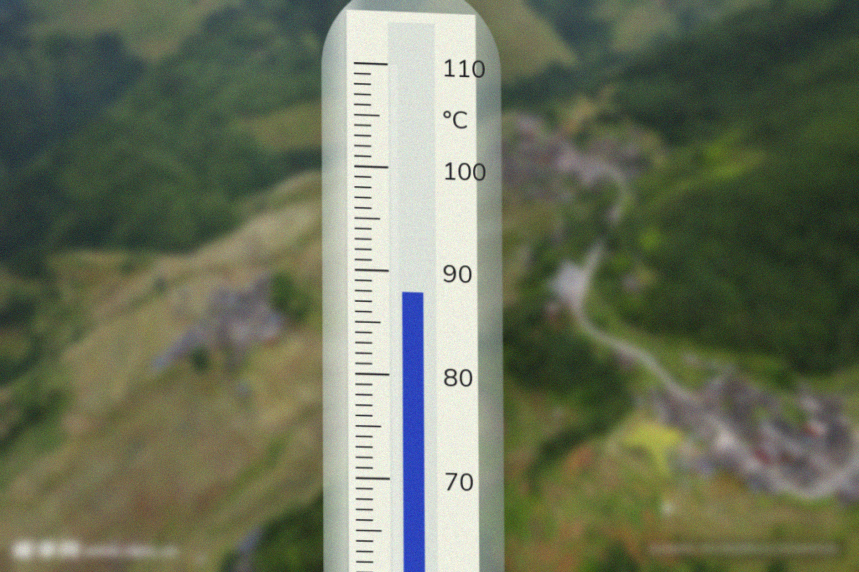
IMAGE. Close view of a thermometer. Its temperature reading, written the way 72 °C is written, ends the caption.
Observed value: 88 °C
